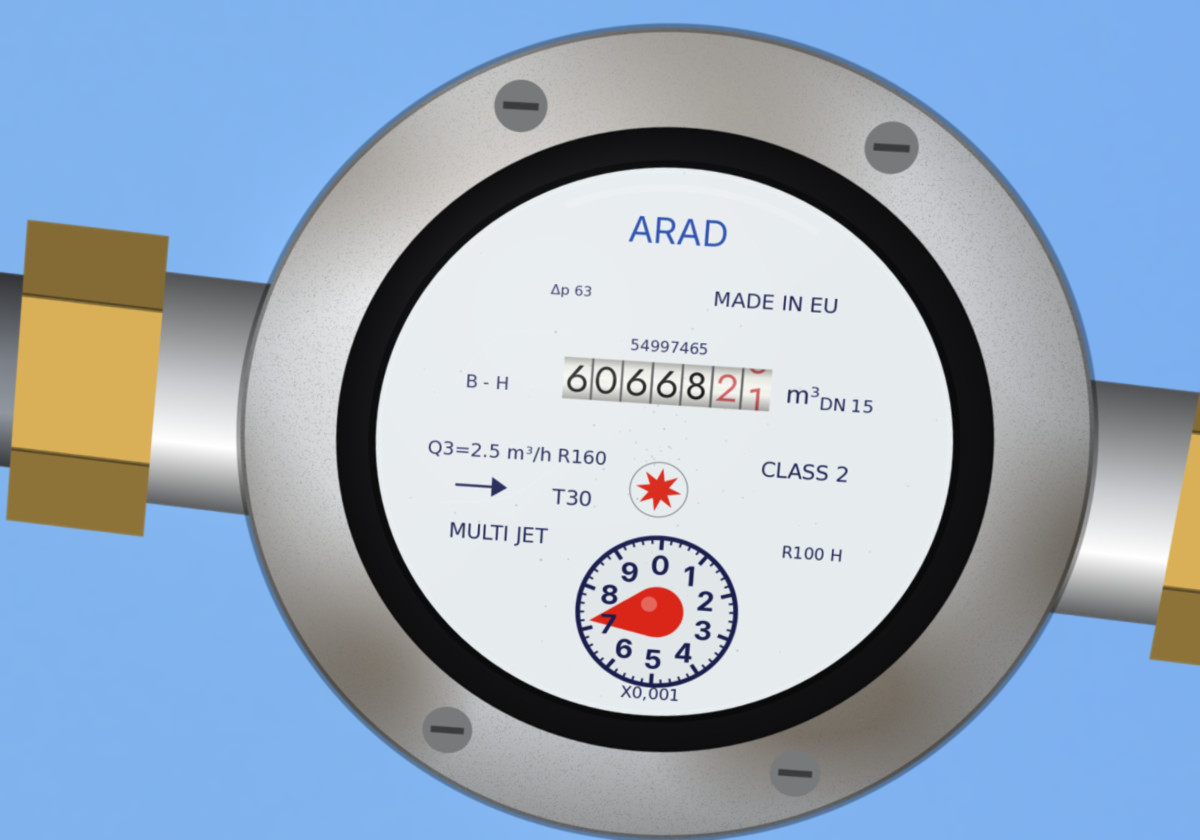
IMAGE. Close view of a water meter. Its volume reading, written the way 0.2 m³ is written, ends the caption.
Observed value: 60668.207 m³
